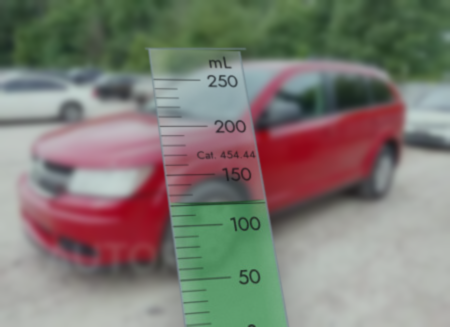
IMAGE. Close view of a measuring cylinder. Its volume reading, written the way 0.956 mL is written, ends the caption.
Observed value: 120 mL
